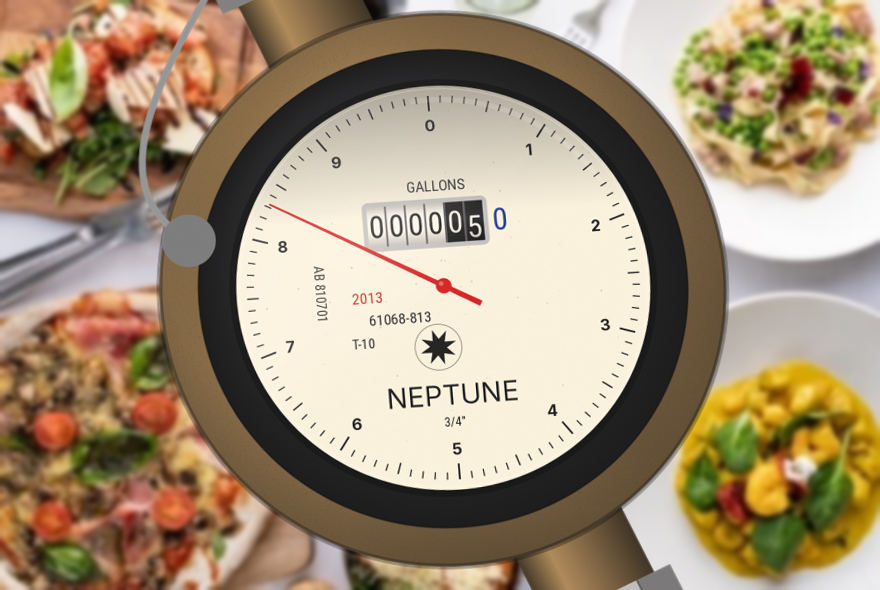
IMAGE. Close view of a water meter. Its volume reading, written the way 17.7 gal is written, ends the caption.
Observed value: 48.3 gal
